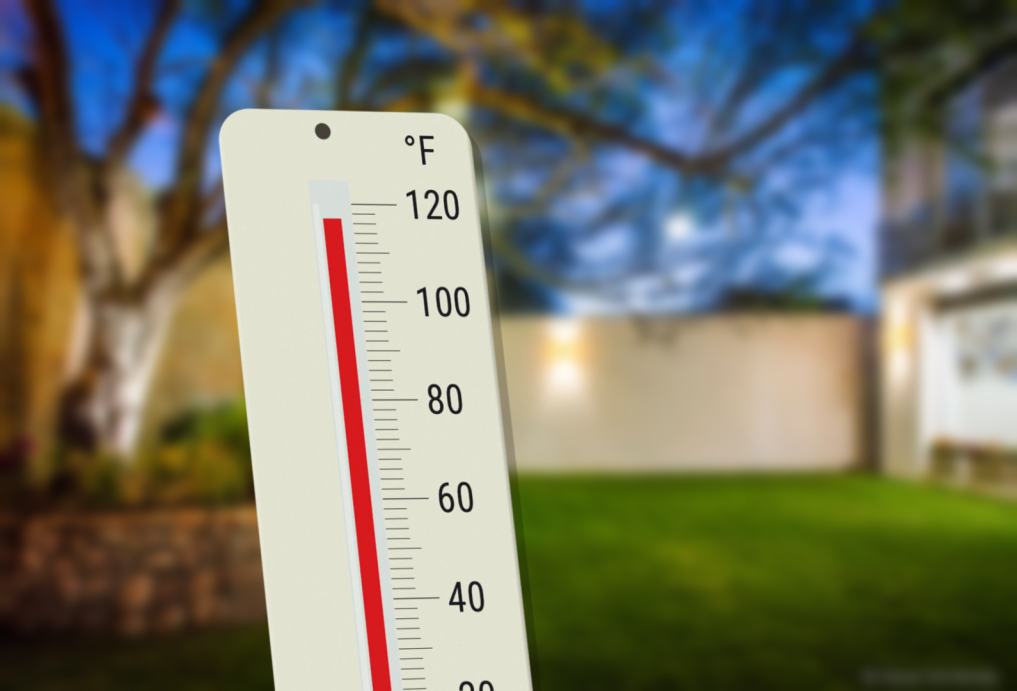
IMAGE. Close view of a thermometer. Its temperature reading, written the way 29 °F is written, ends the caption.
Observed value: 117 °F
